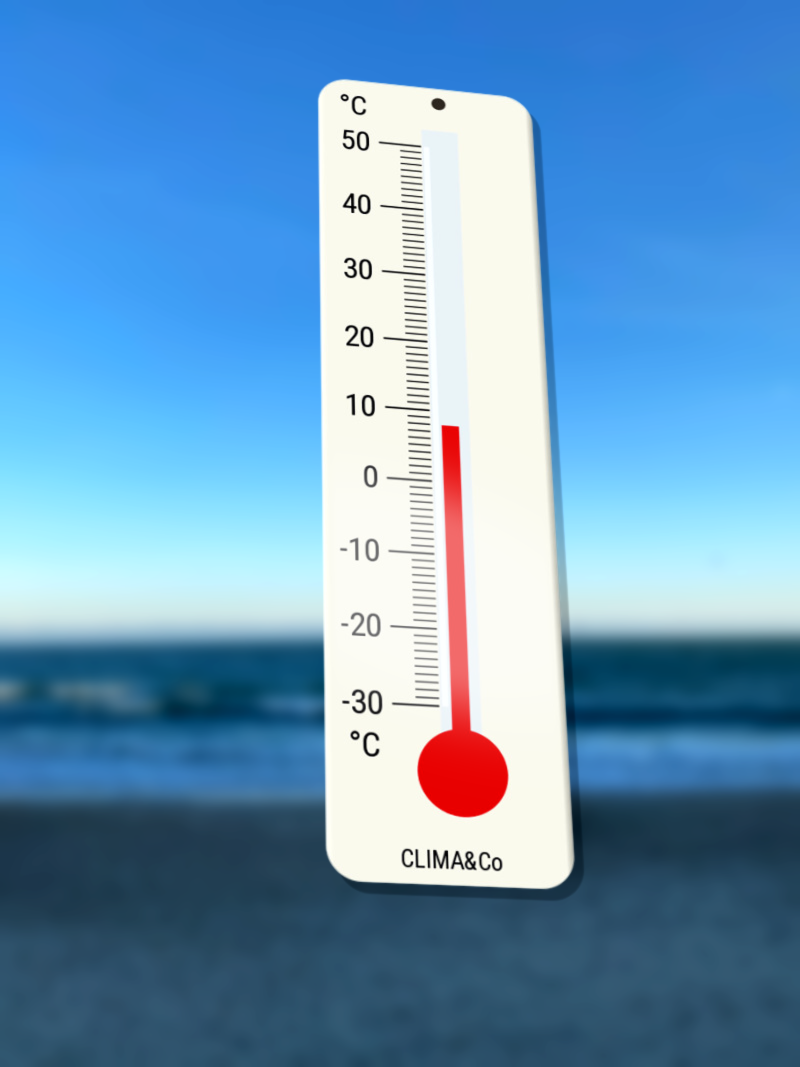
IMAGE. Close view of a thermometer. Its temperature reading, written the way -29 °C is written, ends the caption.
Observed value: 8 °C
